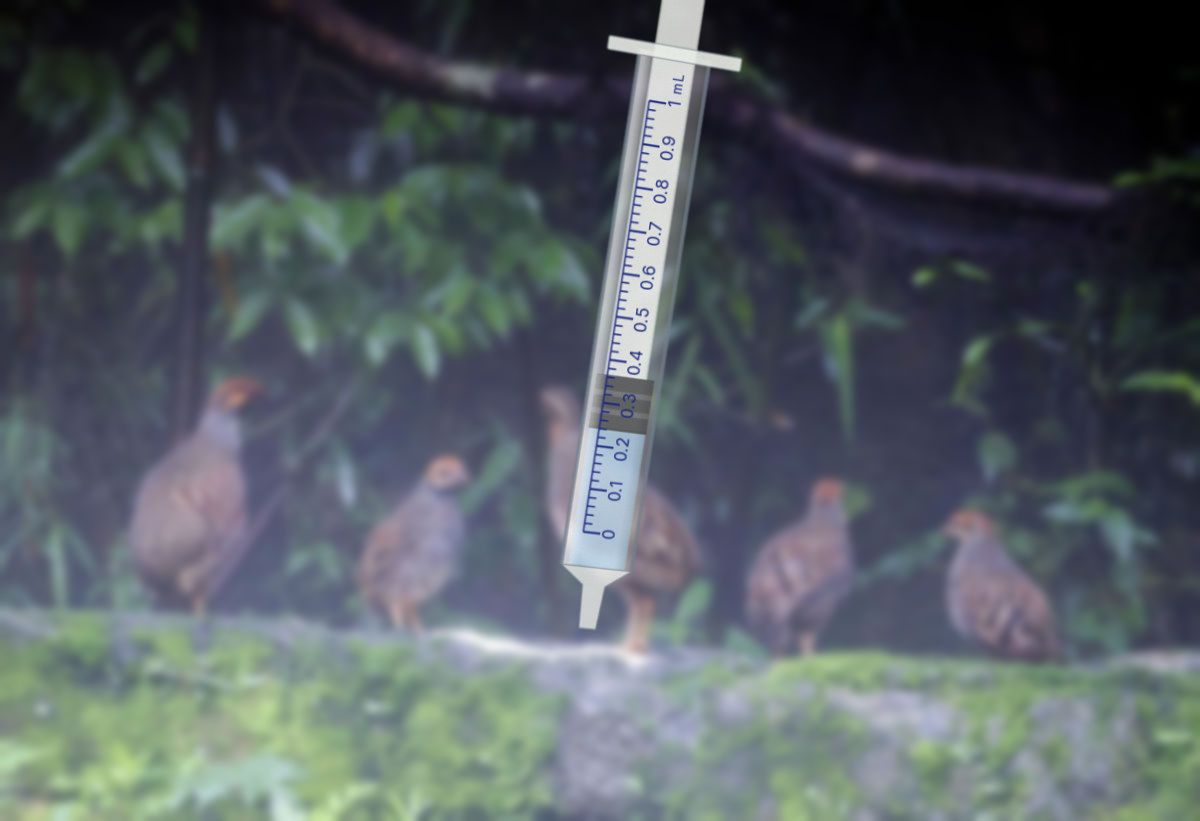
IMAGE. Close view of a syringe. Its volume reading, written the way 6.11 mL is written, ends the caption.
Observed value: 0.24 mL
